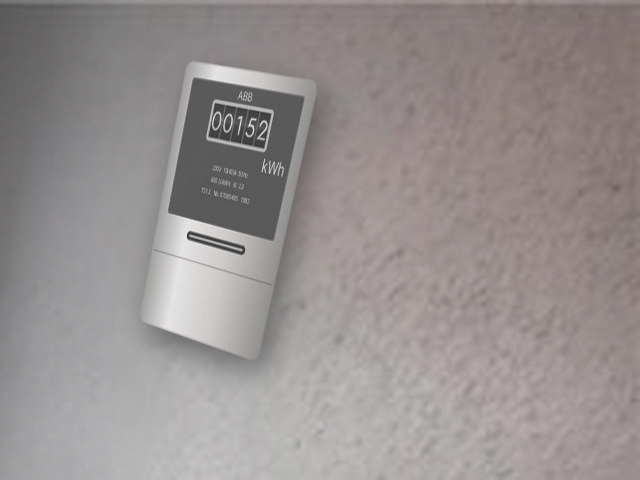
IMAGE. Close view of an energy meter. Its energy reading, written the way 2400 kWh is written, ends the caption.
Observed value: 152 kWh
